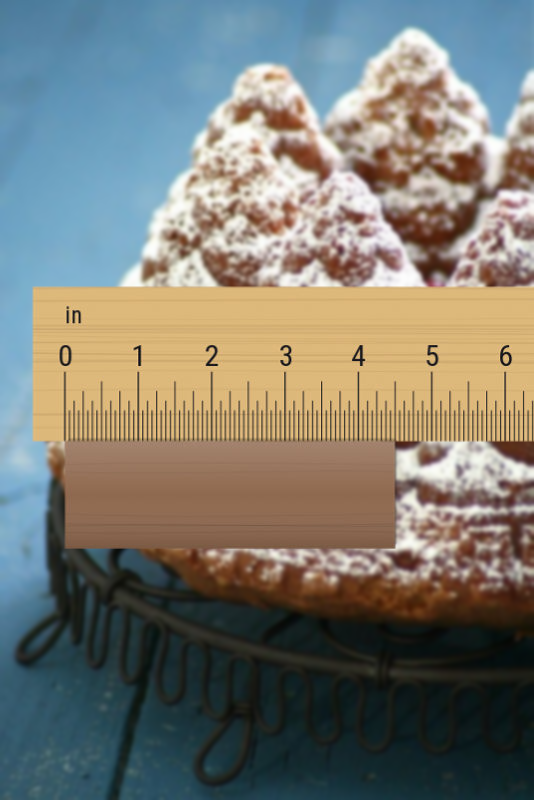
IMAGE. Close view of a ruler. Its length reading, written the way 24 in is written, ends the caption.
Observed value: 4.5 in
